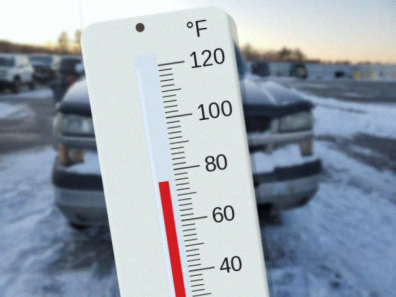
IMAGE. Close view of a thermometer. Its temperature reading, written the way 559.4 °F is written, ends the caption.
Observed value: 76 °F
